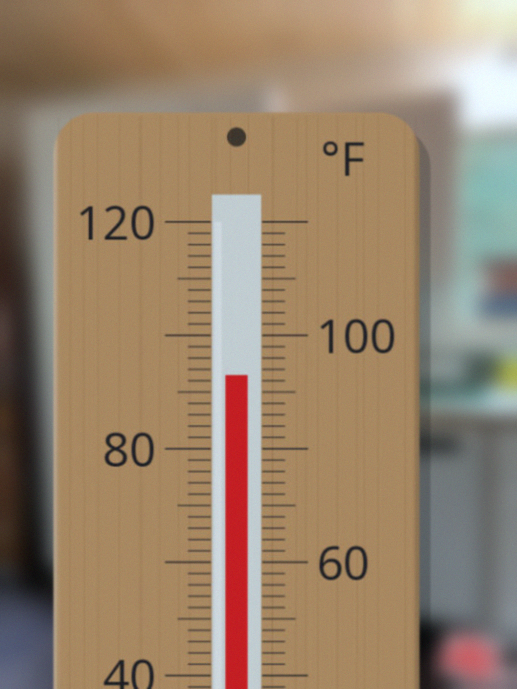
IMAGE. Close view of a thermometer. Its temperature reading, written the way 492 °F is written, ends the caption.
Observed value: 93 °F
